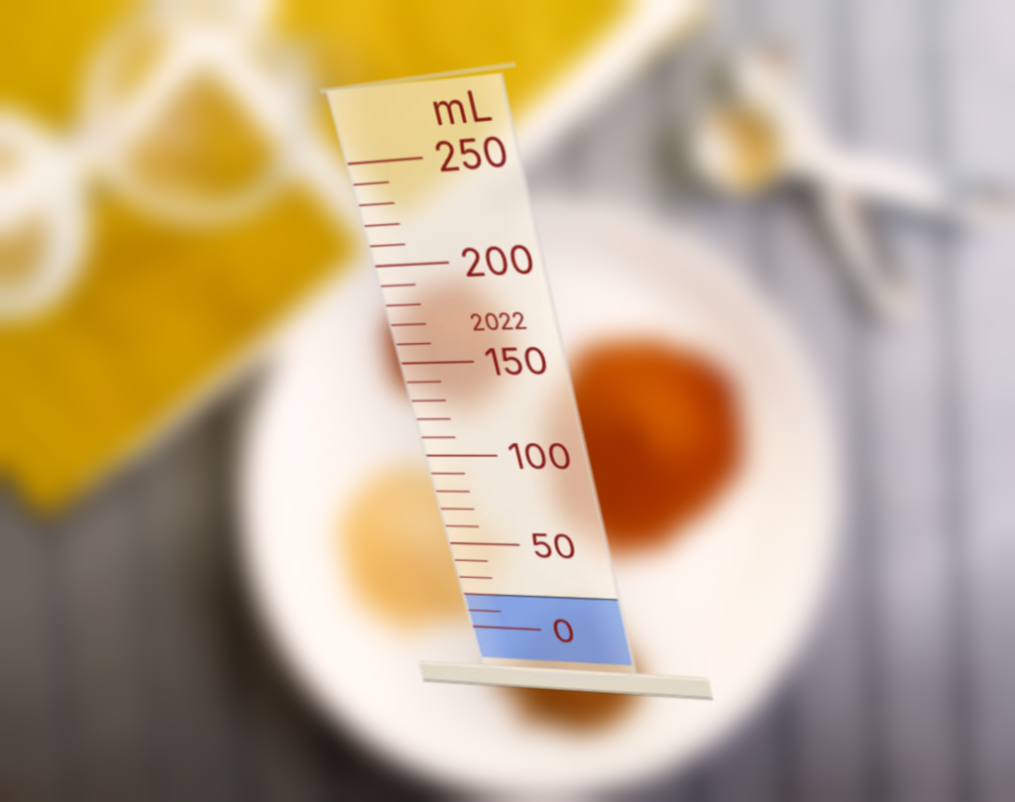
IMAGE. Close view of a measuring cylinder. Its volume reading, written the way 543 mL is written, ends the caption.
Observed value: 20 mL
